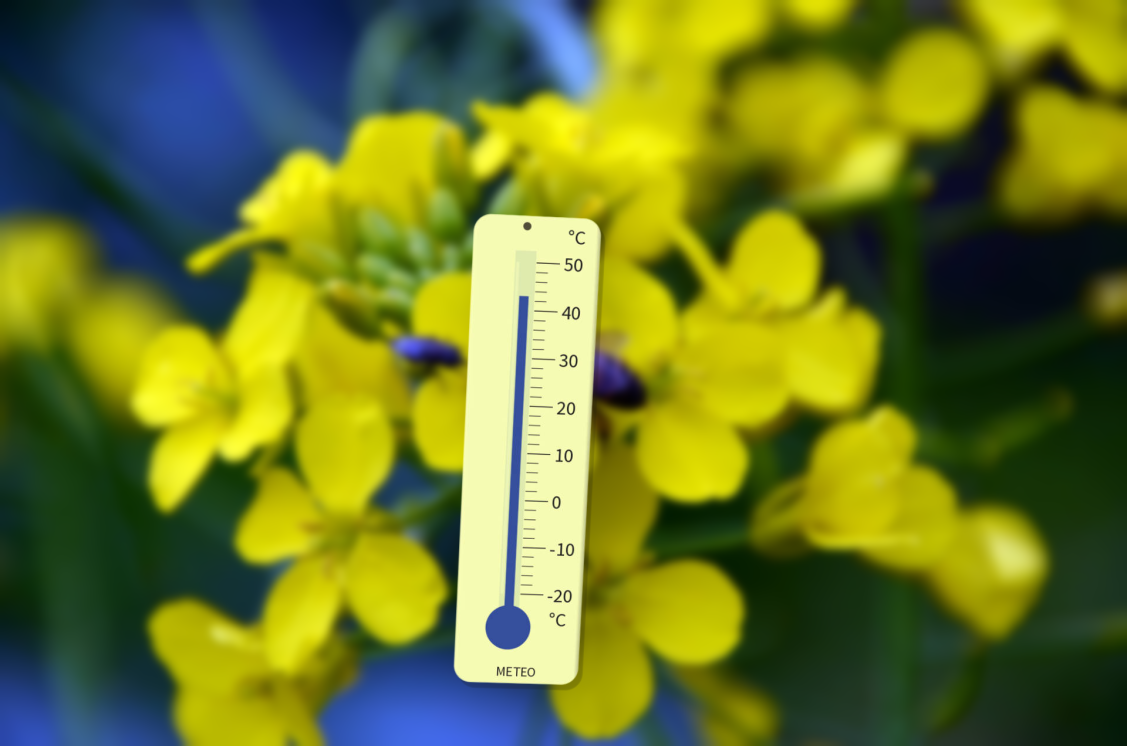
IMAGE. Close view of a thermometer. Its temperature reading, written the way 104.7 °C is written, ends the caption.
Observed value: 43 °C
